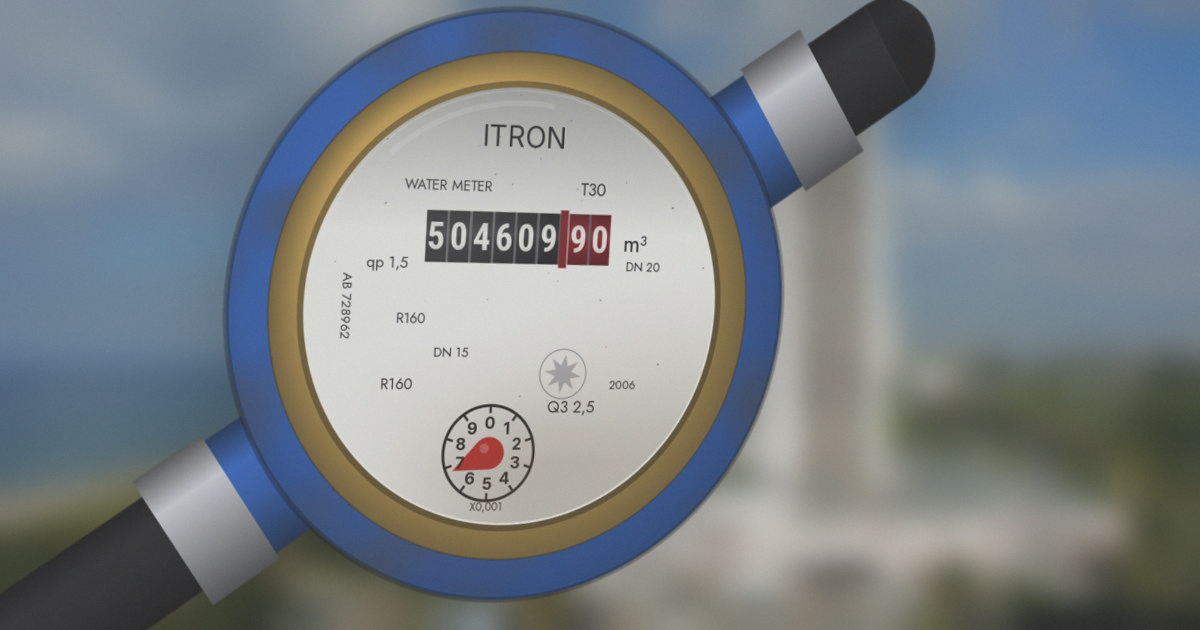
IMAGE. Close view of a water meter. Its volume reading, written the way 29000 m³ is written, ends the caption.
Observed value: 504609.906 m³
